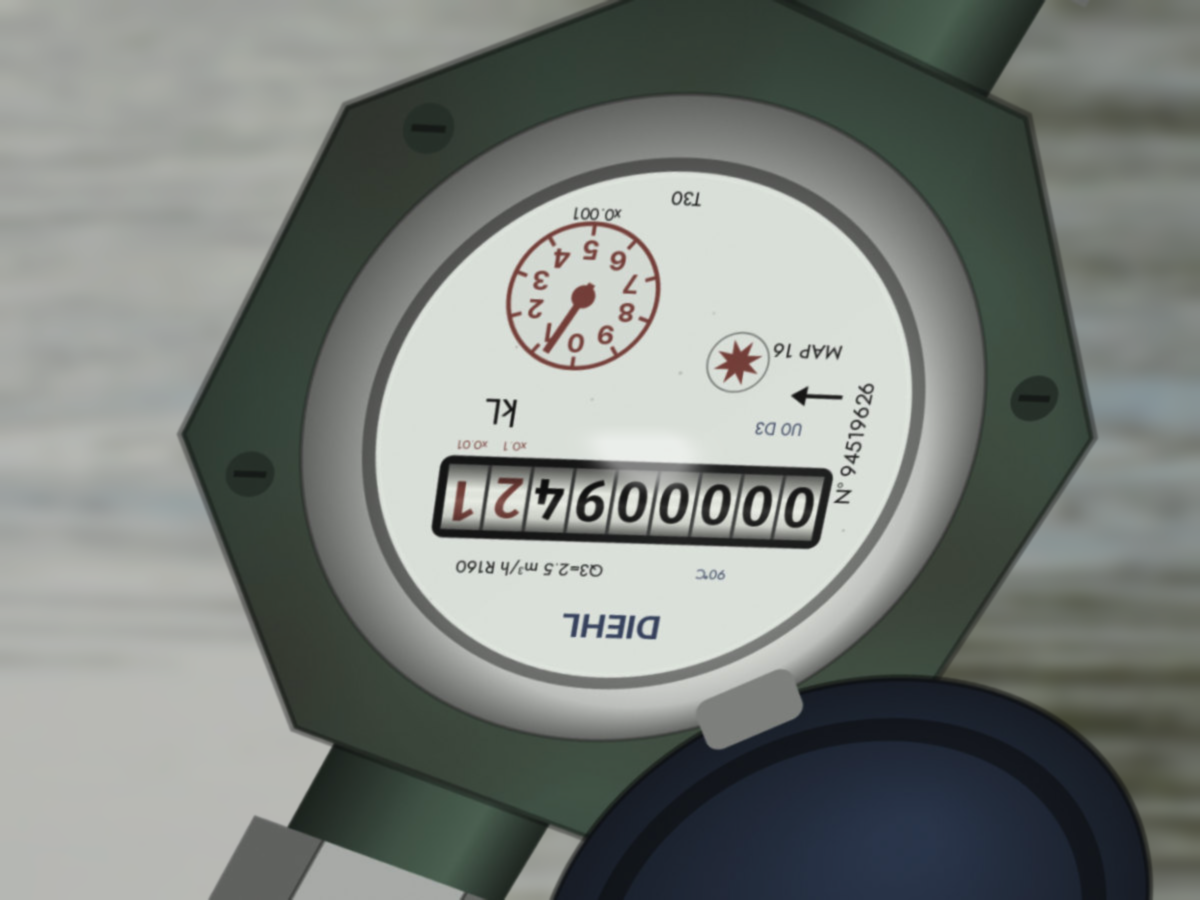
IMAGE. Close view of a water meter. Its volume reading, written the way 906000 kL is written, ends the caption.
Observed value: 94.210 kL
